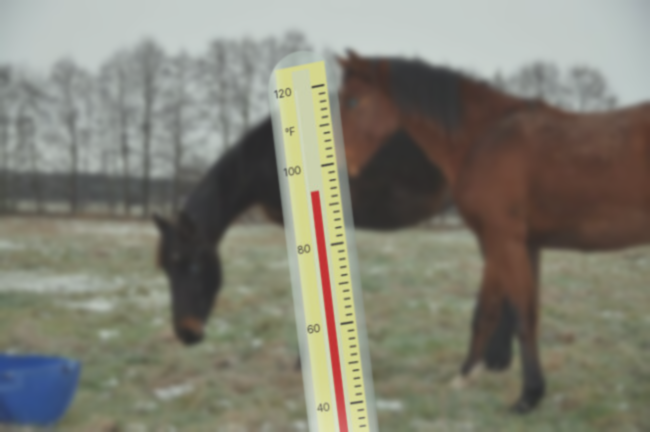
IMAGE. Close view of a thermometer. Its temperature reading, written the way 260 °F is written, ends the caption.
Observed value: 94 °F
